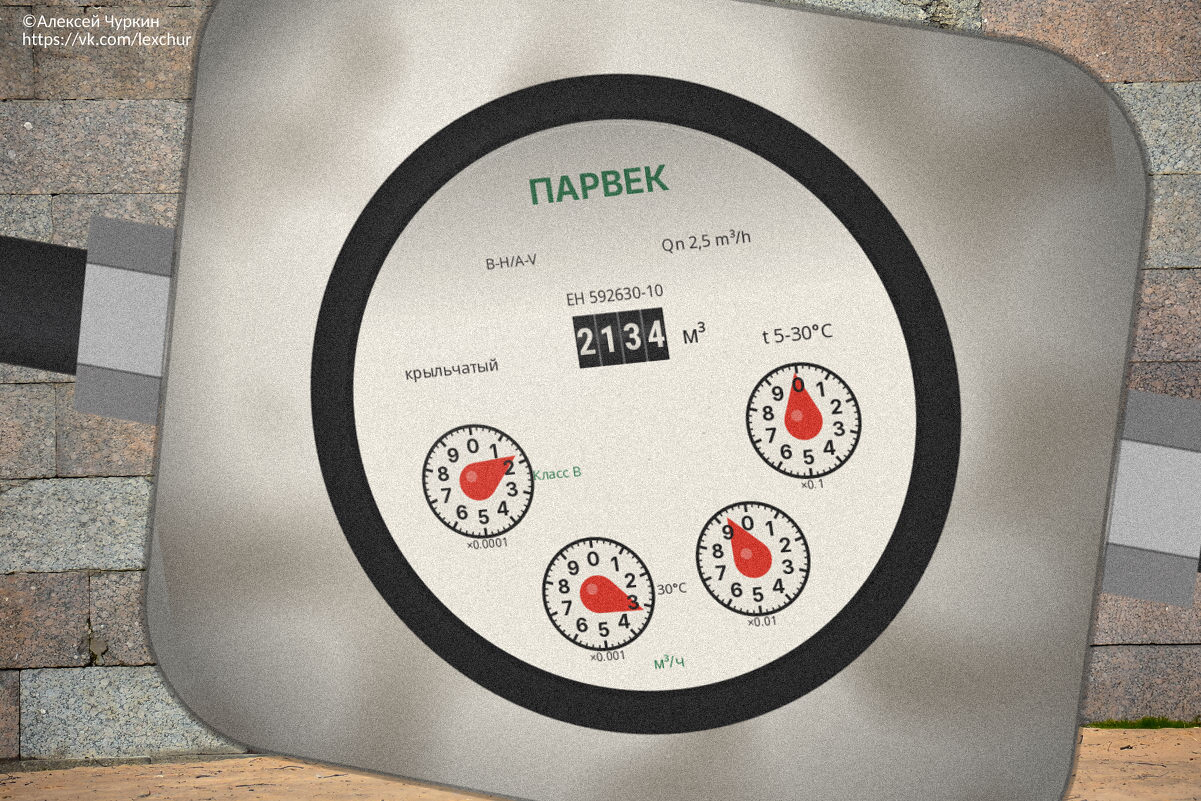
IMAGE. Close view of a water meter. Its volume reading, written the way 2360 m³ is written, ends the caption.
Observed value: 2133.9931 m³
